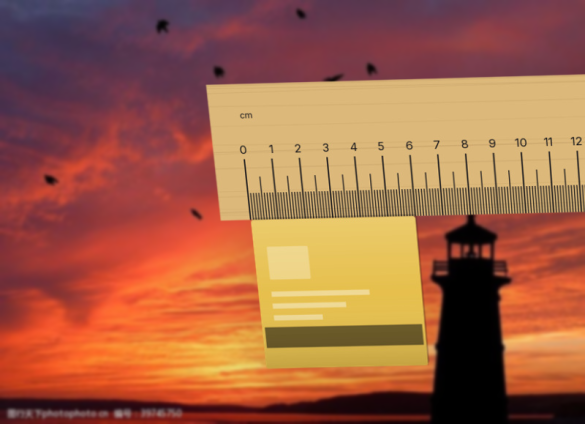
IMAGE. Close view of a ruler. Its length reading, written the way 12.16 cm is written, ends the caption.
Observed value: 6 cm
